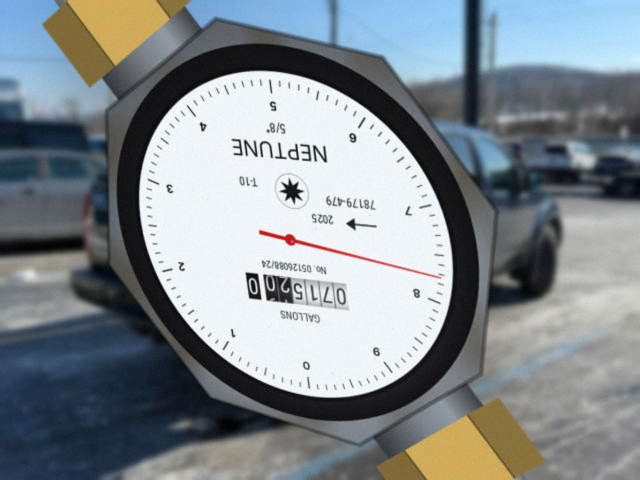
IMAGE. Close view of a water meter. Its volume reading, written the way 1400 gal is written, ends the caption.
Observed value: 715197.7 gal
